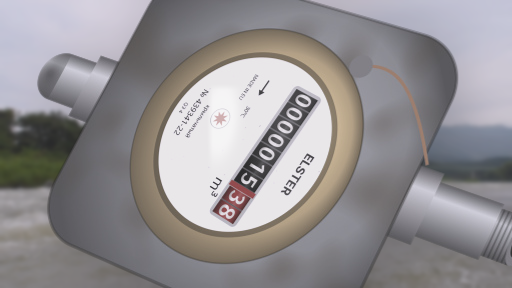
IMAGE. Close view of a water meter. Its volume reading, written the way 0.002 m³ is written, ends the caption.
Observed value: 15.38 m³
